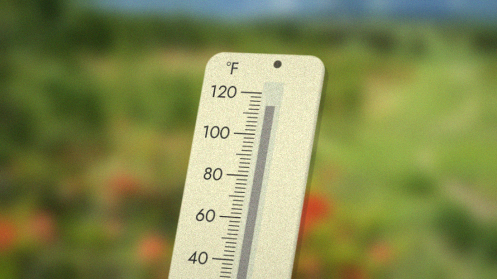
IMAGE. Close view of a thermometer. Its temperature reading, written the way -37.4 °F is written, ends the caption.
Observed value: 114 °F
